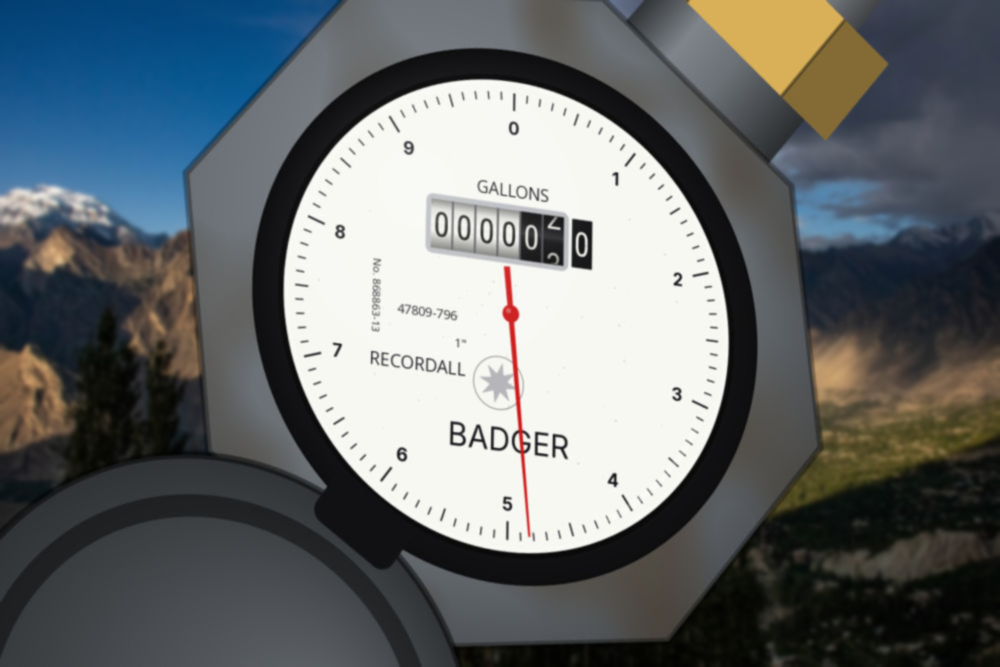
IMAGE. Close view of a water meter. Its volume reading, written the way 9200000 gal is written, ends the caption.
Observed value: 24.8 gal
